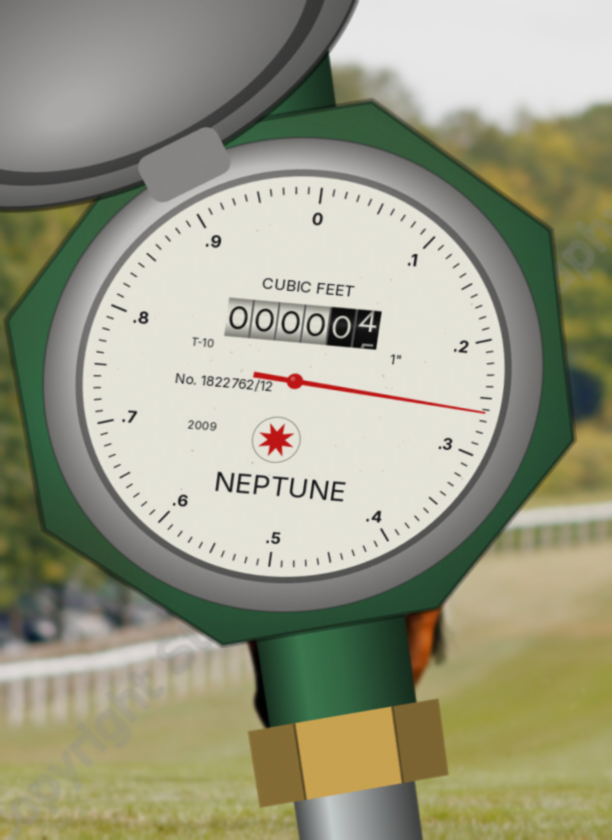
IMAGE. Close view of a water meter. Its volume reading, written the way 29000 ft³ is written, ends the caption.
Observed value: 4.26 ft³
